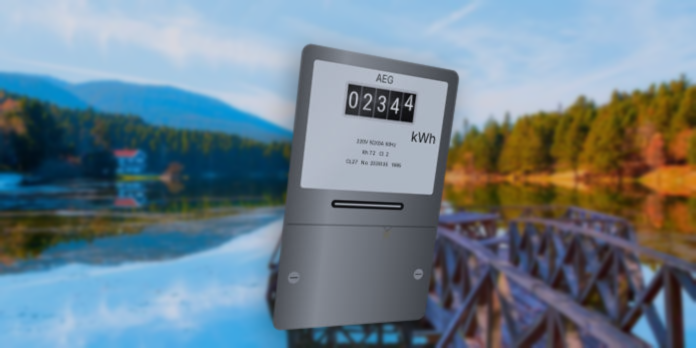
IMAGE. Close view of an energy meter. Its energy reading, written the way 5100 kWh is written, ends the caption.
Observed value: 2344 kWh
